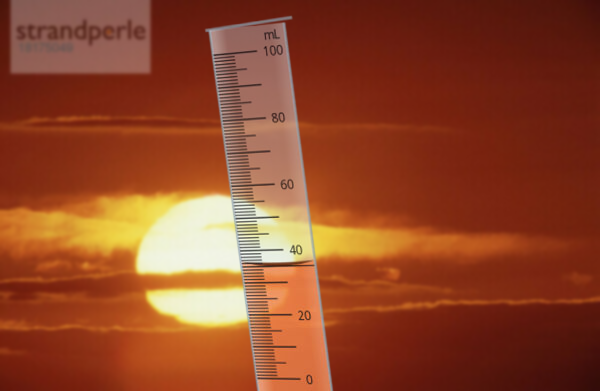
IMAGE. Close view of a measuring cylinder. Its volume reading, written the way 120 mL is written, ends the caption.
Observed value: 35 mL
